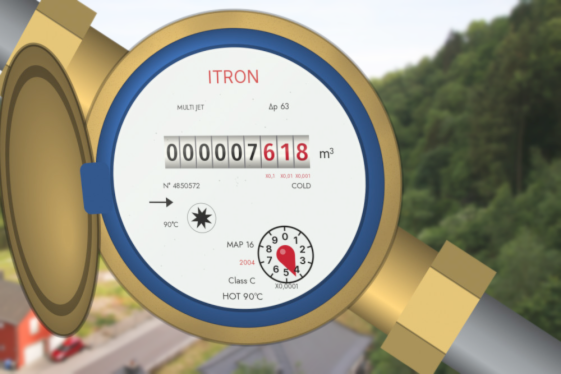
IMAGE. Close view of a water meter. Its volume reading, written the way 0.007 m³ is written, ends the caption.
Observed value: 7.6184 m³
